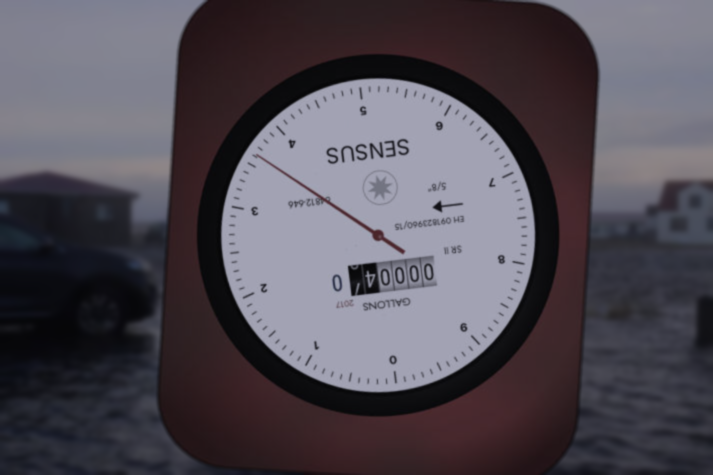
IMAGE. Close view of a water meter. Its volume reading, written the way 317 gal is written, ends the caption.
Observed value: 473.6 gal
